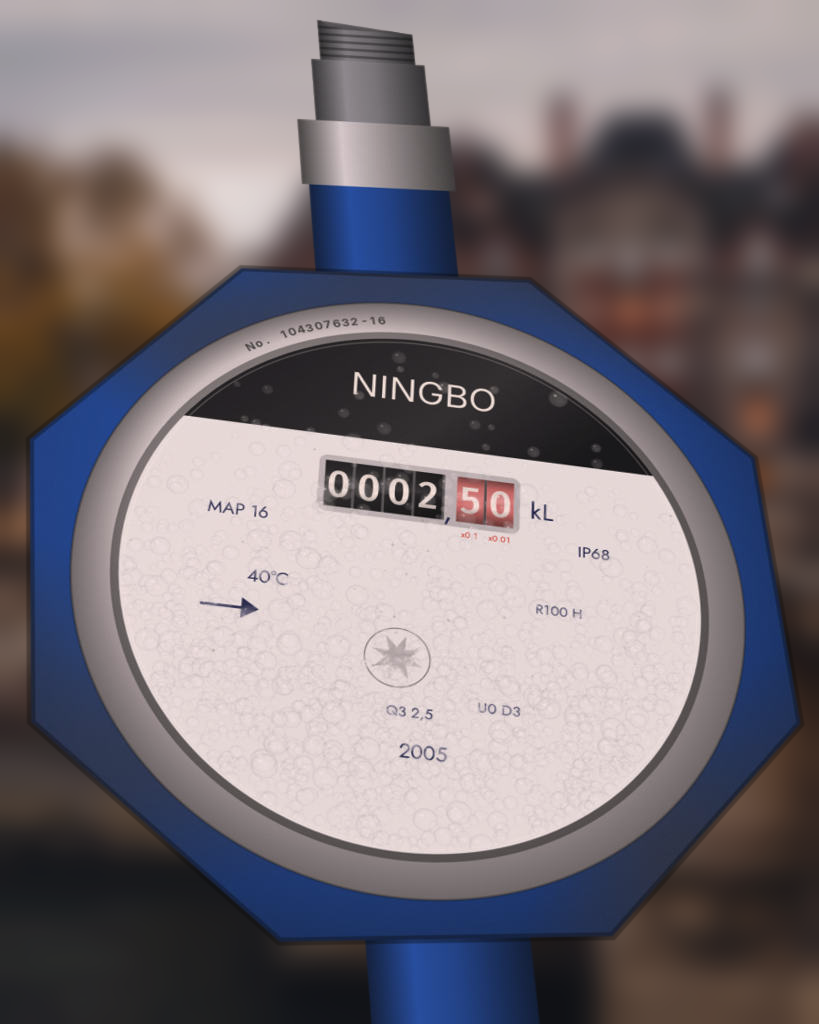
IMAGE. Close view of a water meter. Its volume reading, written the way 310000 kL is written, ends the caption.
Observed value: 2.50 kL
